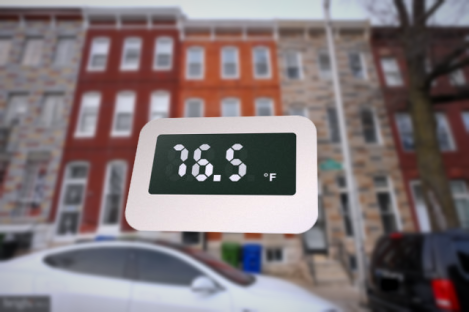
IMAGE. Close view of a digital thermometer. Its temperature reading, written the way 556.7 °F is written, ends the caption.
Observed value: 76.5 °F
